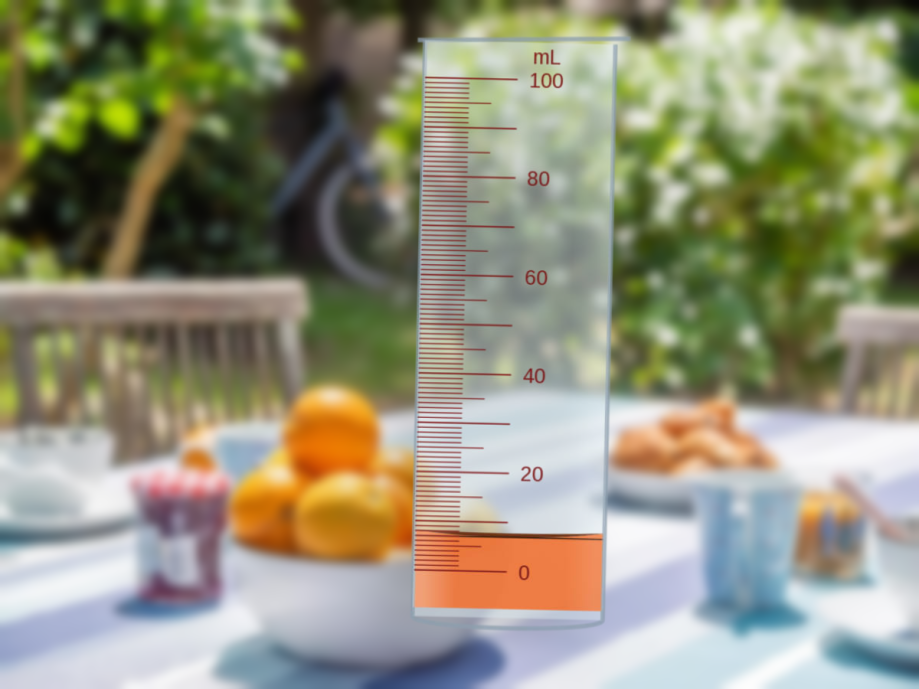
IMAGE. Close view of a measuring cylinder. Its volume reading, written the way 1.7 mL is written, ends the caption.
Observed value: 7 mL
